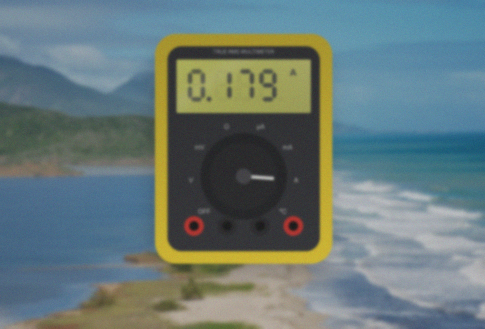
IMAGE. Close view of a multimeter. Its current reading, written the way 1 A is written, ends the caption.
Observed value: 0.179 A
